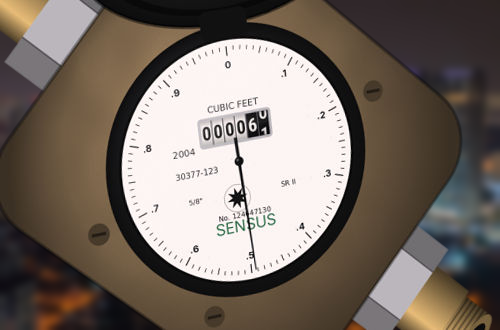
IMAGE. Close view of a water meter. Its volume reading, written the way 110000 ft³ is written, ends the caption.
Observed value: 60.49 ft³
